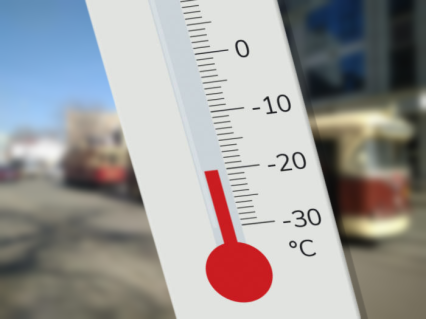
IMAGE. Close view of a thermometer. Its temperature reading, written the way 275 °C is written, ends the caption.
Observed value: -20 °C
